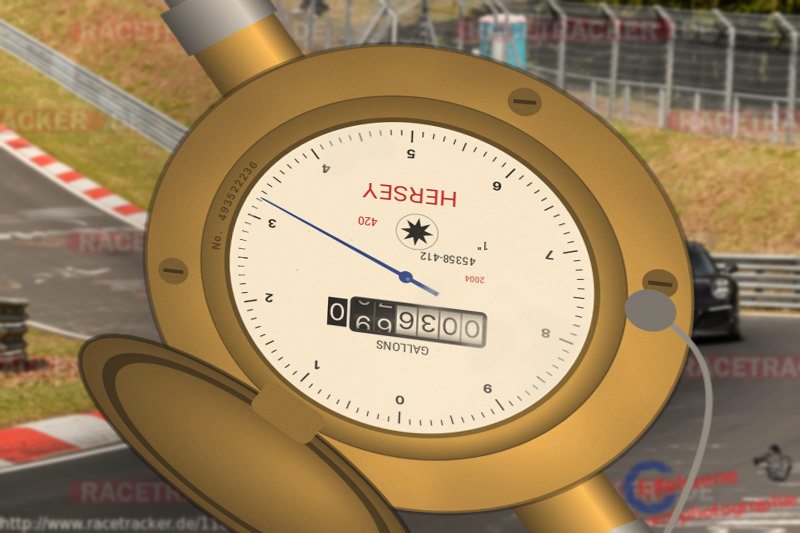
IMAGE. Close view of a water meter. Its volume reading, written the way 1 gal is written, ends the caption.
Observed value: 36693.2 gal
